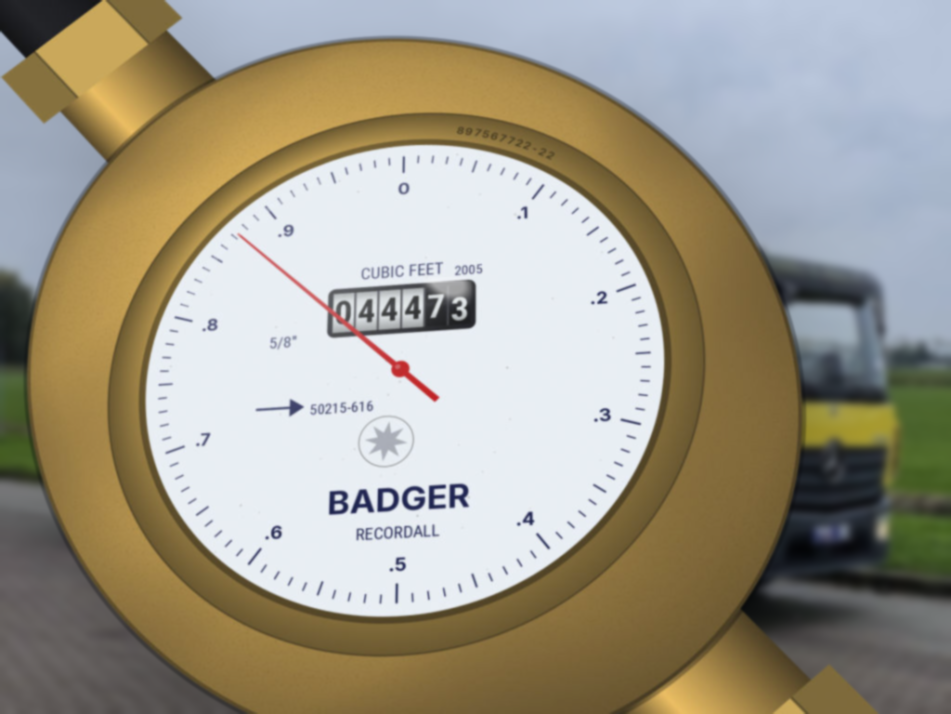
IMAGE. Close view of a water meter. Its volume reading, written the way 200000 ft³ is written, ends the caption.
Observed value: 44472.87 ft³
